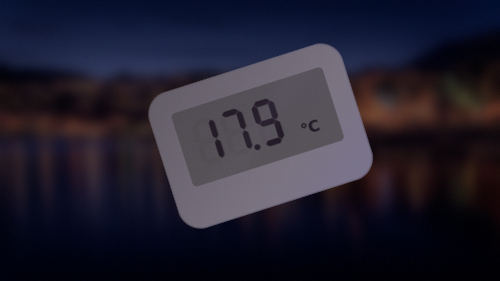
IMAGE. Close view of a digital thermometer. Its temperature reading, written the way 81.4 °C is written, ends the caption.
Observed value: 17.9 °C
